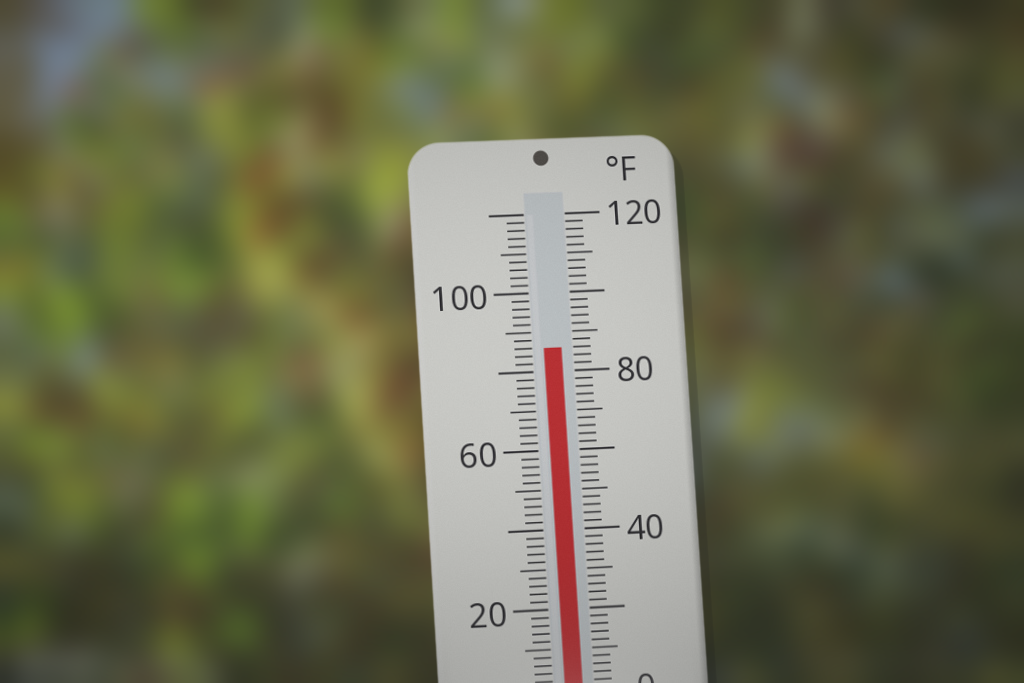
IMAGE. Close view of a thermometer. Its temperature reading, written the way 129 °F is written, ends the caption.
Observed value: 86 °F
